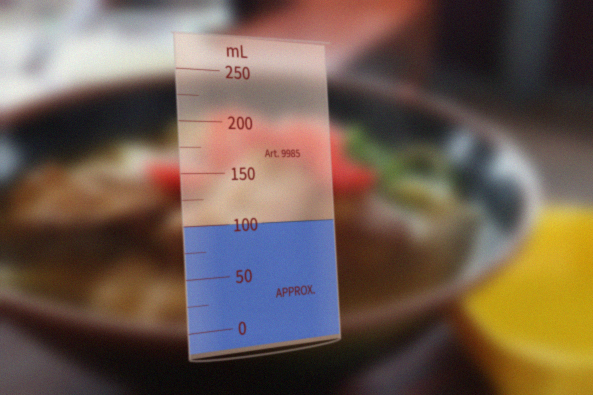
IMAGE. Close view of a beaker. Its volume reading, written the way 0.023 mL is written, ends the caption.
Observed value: 100 mL
